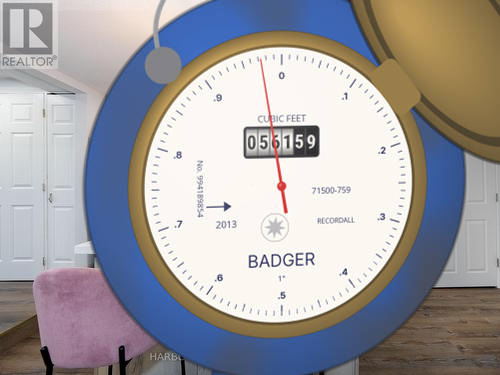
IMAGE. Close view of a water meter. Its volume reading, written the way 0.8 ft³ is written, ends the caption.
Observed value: 56158.97 ft³
